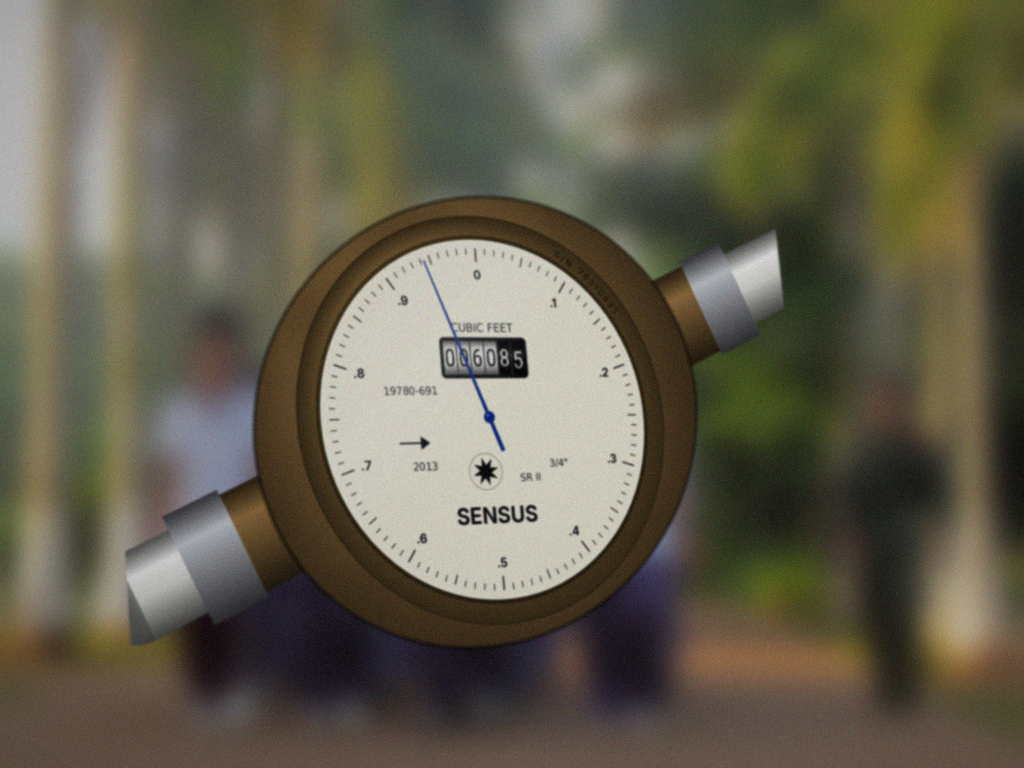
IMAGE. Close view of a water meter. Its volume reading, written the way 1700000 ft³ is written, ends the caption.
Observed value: 6084.94 ft³
